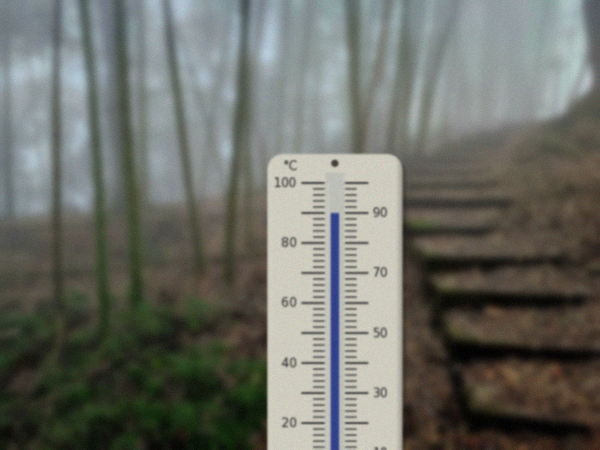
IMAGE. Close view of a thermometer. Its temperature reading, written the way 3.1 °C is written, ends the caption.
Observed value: 90 °C
